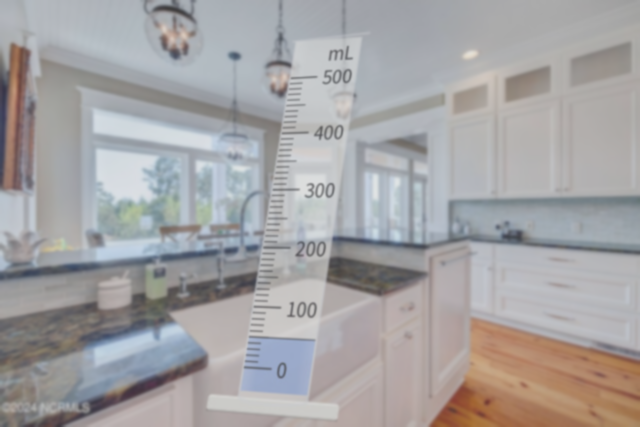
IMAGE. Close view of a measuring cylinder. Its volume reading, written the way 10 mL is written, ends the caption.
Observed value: 50 mL
